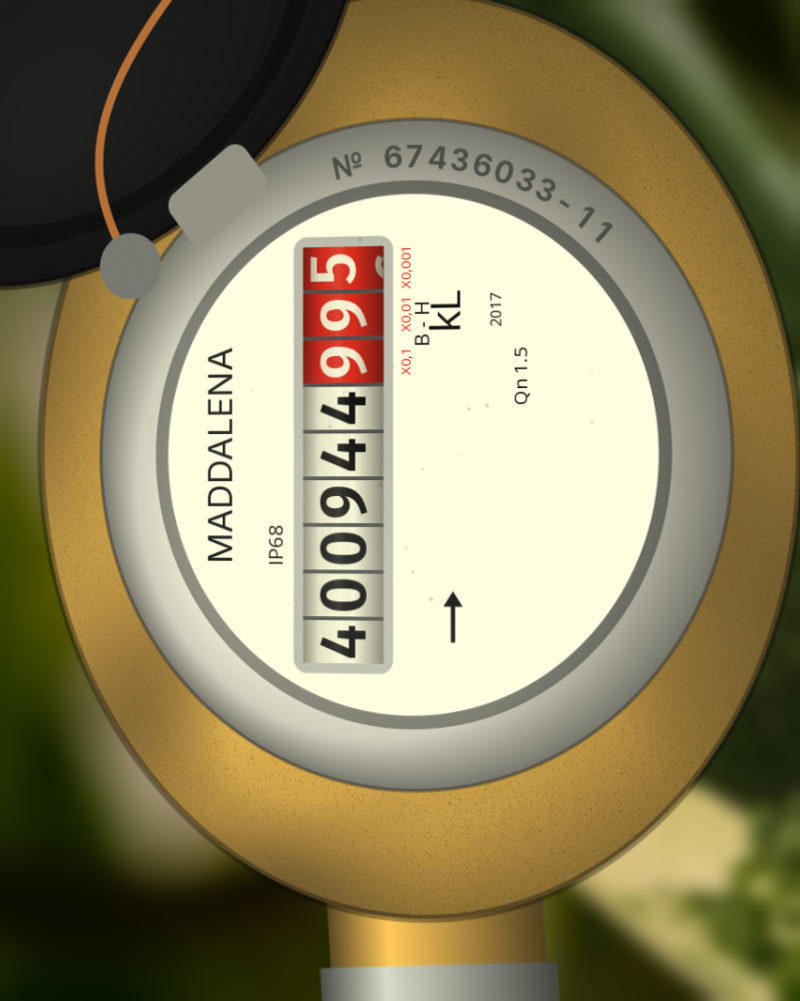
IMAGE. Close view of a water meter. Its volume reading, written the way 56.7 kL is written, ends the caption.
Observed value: 400944.995 kL
